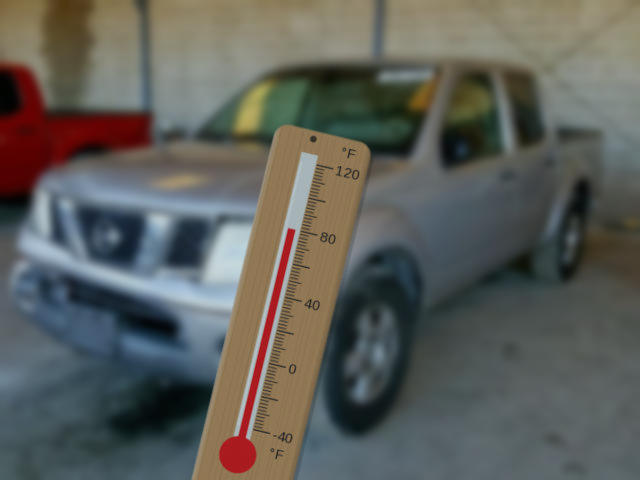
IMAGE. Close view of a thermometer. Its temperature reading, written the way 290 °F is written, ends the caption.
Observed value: 80 °F
